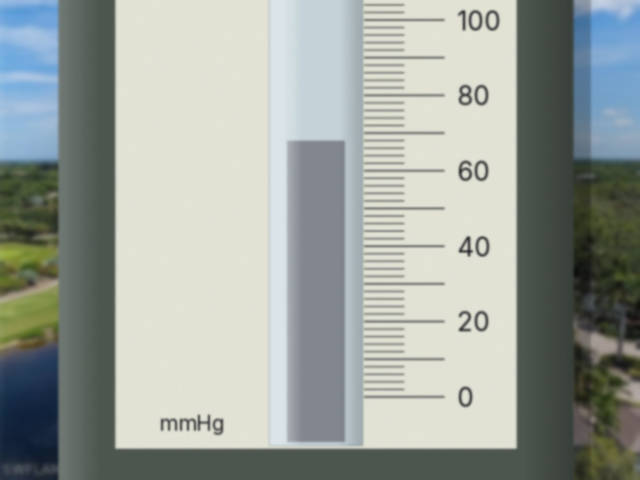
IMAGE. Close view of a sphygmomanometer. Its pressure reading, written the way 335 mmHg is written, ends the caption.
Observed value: 68 mmHg
